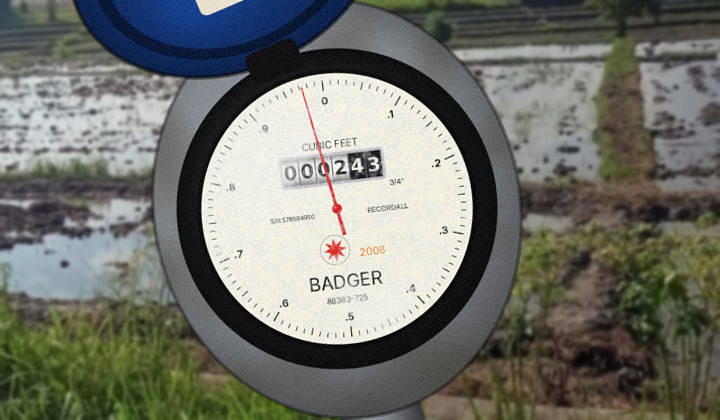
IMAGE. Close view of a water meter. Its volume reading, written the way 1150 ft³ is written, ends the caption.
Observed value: 242.97 ft³
